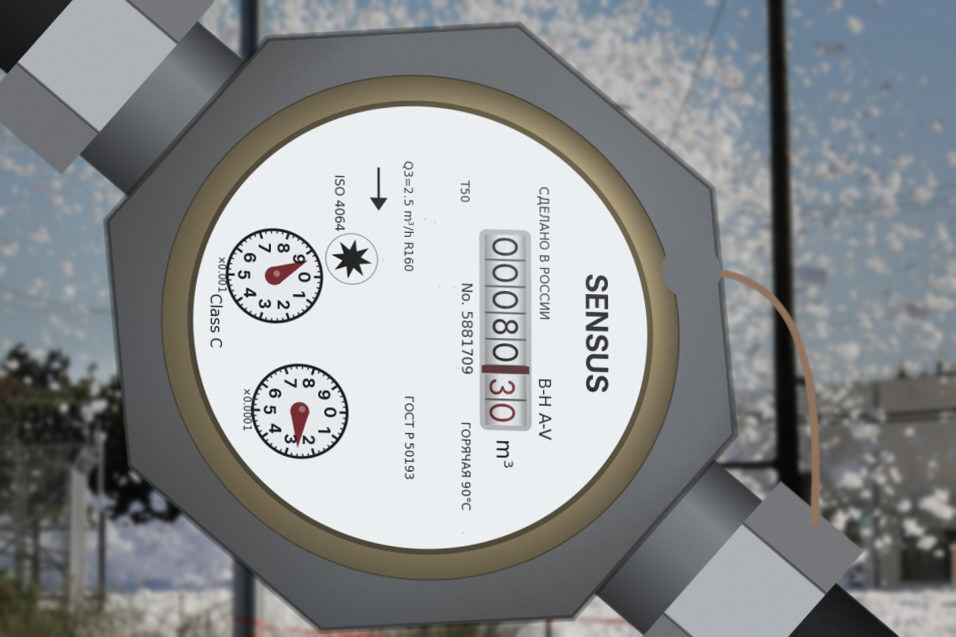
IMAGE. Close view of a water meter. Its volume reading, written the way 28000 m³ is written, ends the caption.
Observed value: 80.2992 m³
